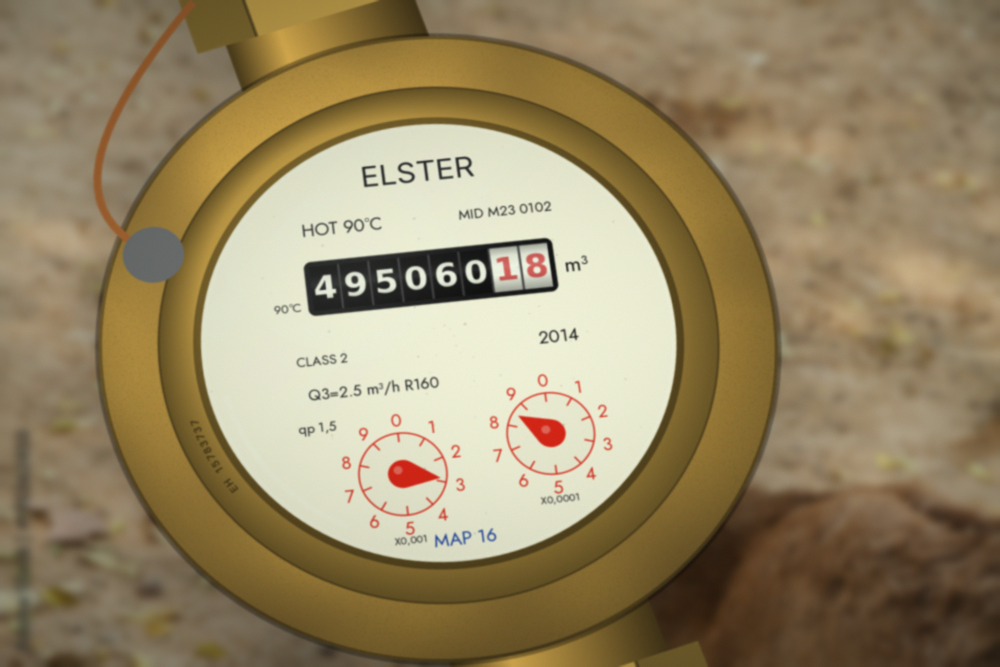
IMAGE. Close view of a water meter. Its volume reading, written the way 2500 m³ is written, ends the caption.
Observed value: 495060.1828 m³
